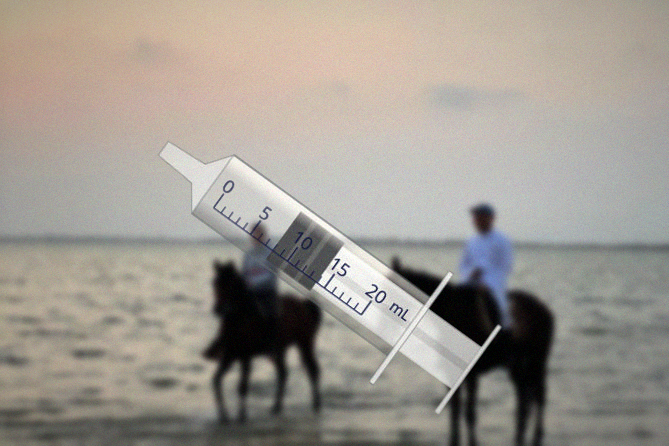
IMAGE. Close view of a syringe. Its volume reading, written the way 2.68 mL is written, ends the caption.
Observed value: 8 mL
